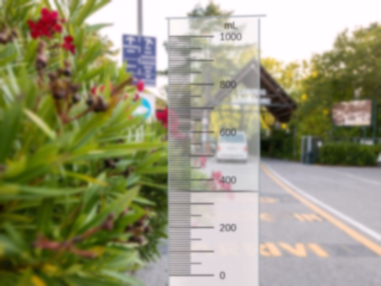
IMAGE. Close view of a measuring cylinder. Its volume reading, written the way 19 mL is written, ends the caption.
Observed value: 350 mL
